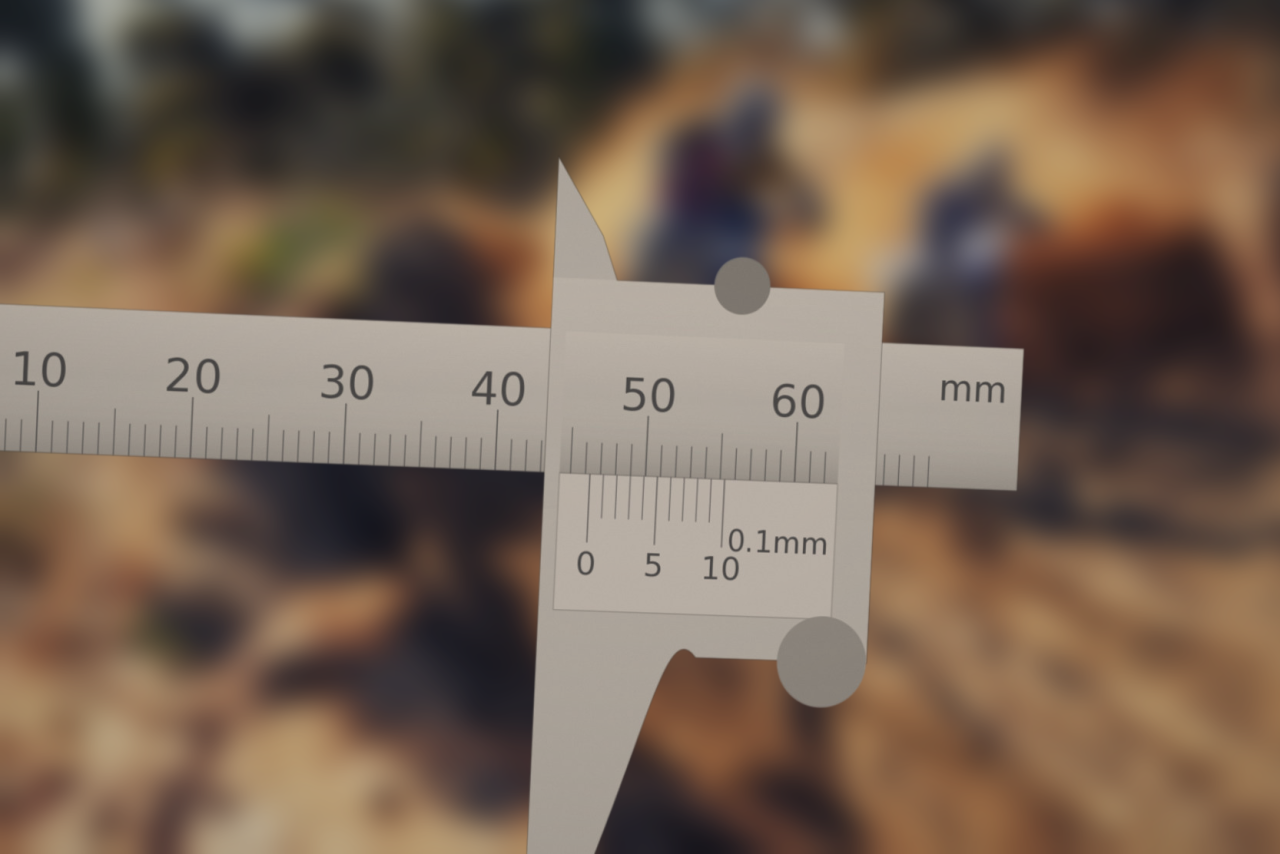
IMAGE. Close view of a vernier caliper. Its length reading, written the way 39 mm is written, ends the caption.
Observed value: 46.3 mm
